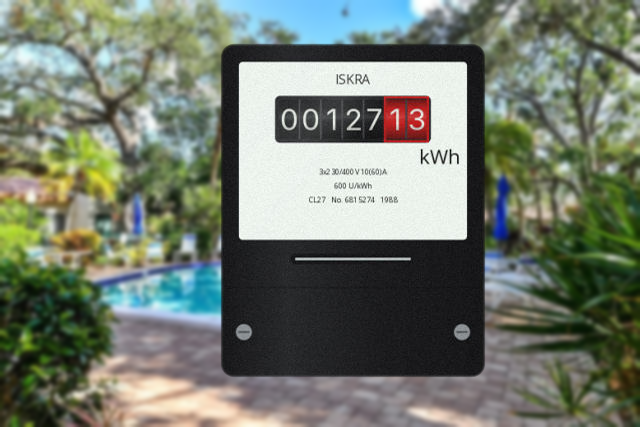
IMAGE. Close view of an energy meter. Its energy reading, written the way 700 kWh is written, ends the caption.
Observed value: 127.13 kWh
